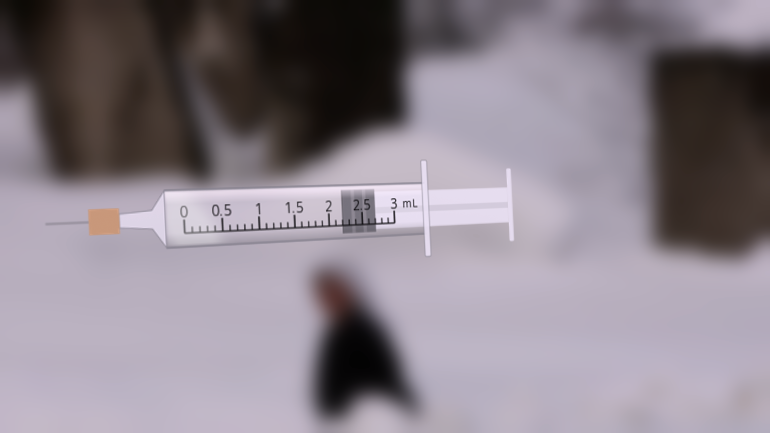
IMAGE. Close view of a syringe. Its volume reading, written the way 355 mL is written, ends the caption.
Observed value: 2.2 mL
